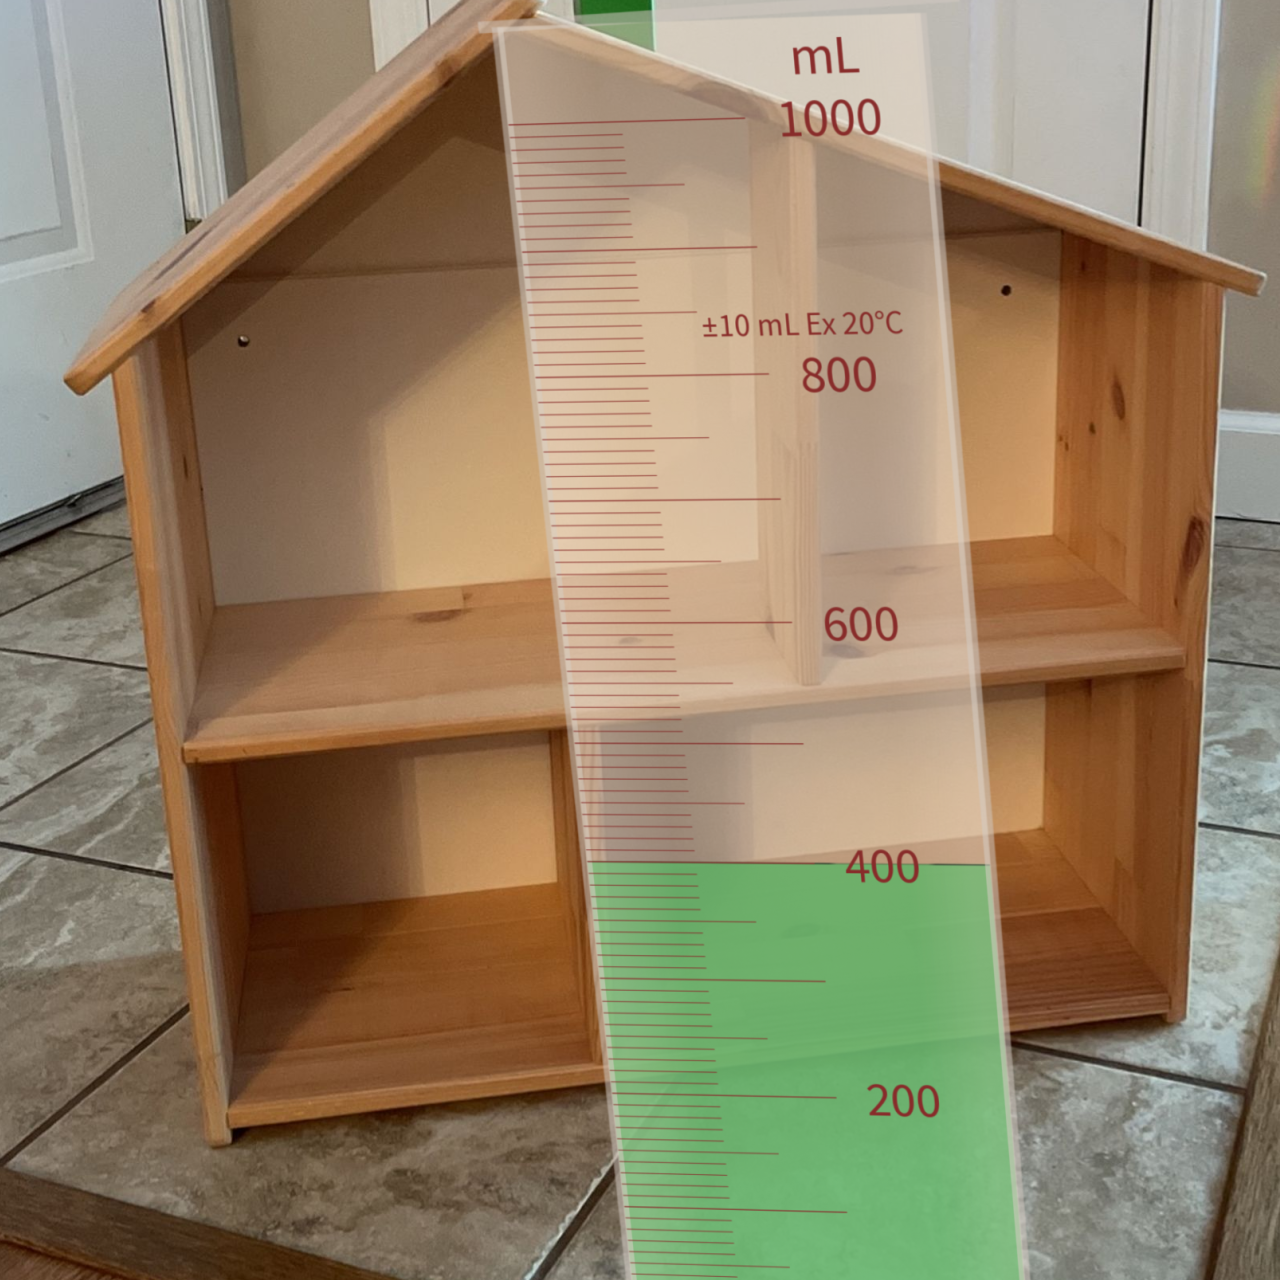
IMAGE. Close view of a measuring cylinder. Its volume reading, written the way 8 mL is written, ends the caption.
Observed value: 400 mL
